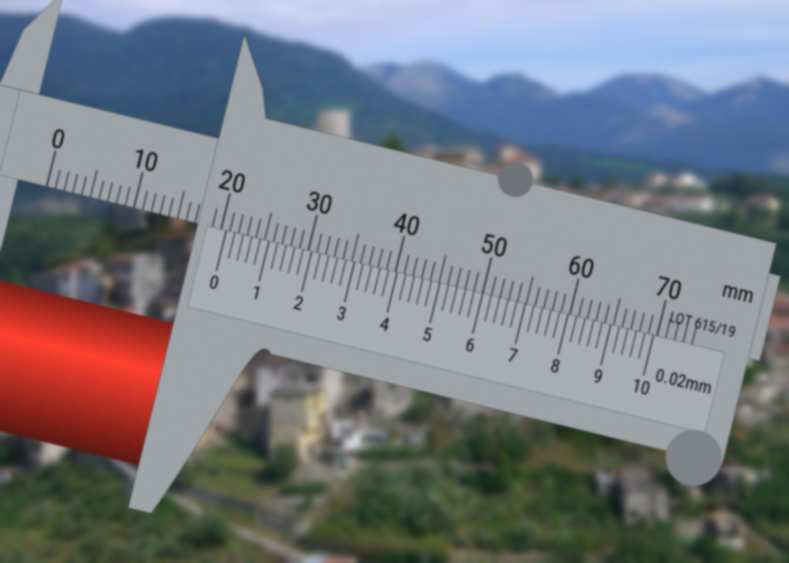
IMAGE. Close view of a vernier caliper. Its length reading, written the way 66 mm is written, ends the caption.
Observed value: 20.6 mm
